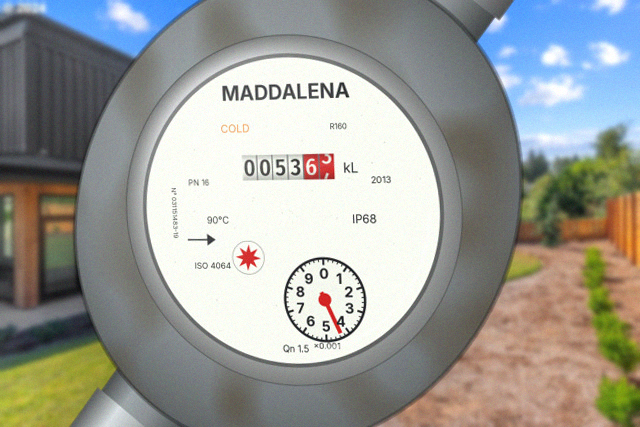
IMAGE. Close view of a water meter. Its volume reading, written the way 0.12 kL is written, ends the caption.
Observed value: 53.634 kL
